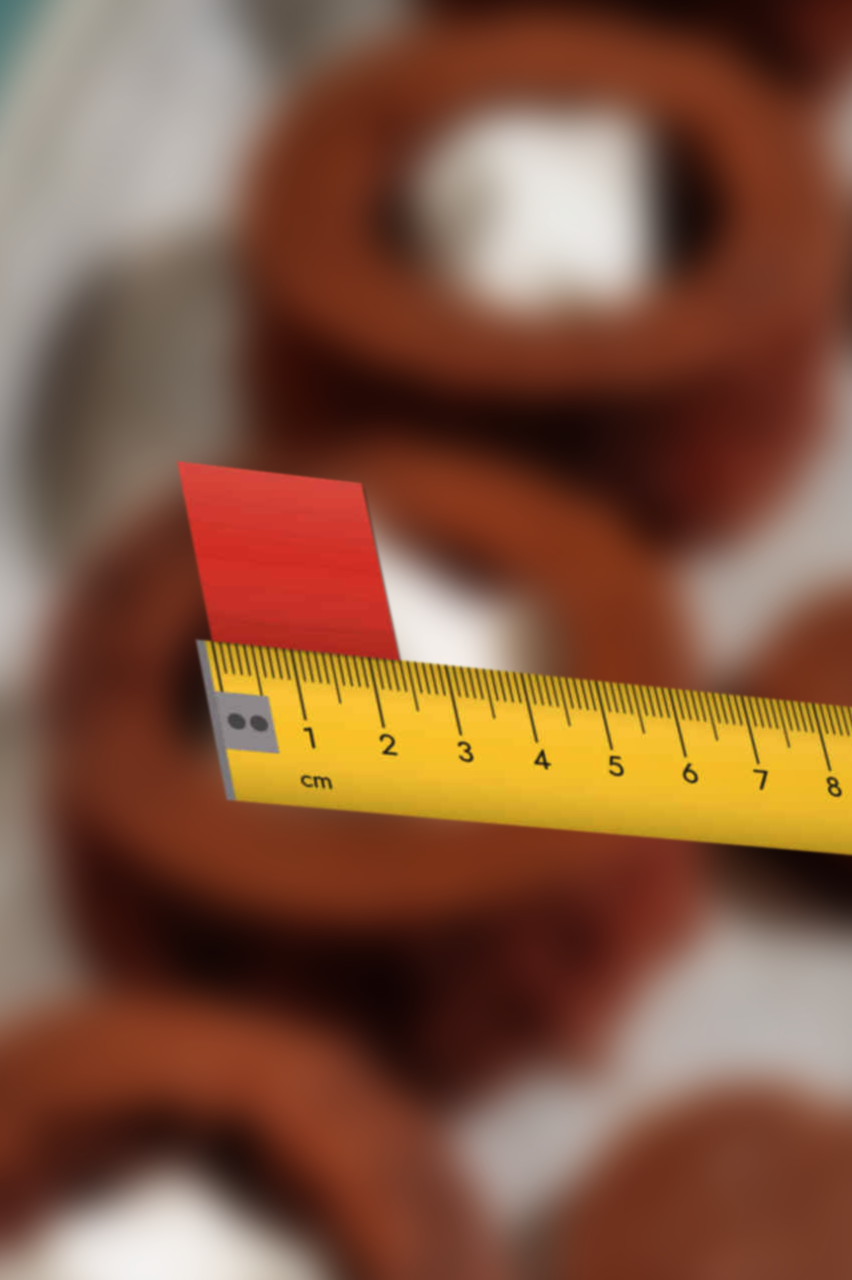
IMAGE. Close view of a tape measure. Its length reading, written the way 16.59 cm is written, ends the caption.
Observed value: 2.4 cm
